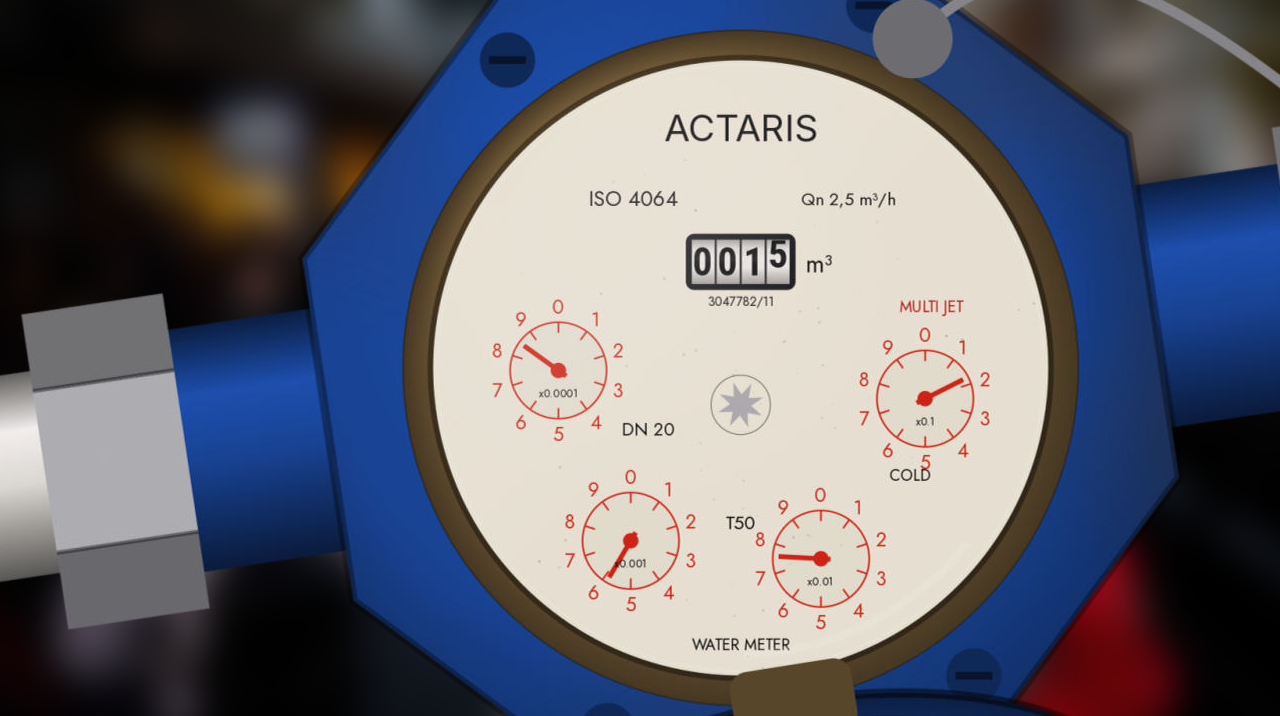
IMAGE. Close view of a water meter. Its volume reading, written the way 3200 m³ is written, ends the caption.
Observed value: 15.1758 m³
